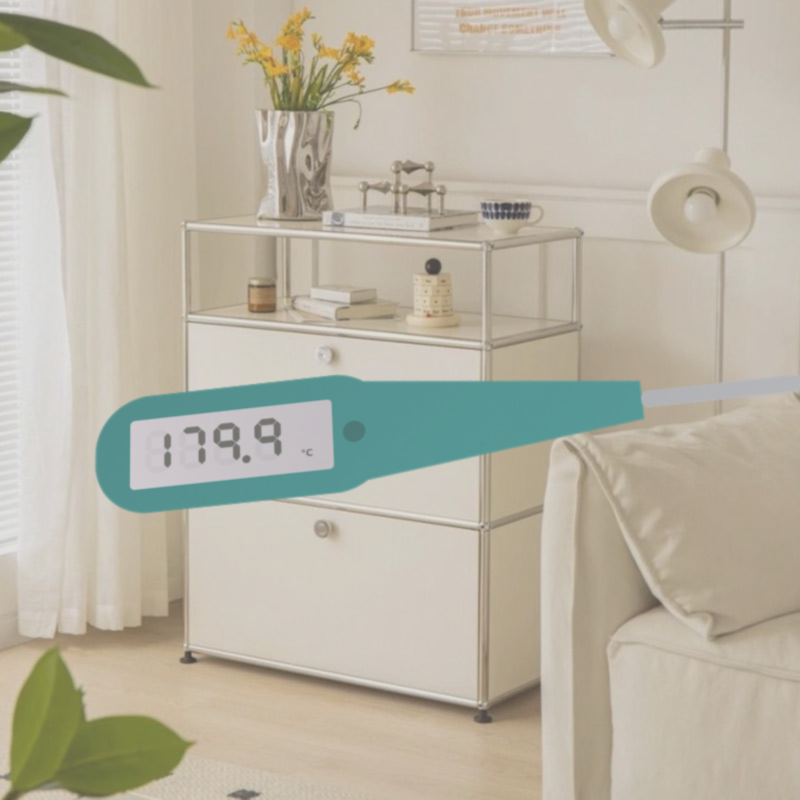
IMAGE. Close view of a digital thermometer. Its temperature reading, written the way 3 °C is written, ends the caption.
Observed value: 179.9 °C
